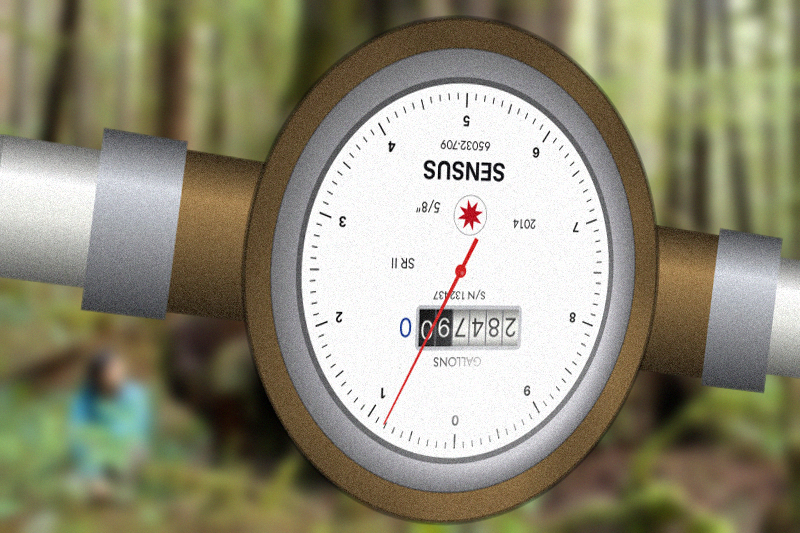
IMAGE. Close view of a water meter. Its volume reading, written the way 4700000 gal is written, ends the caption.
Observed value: 2847900.8 gal
